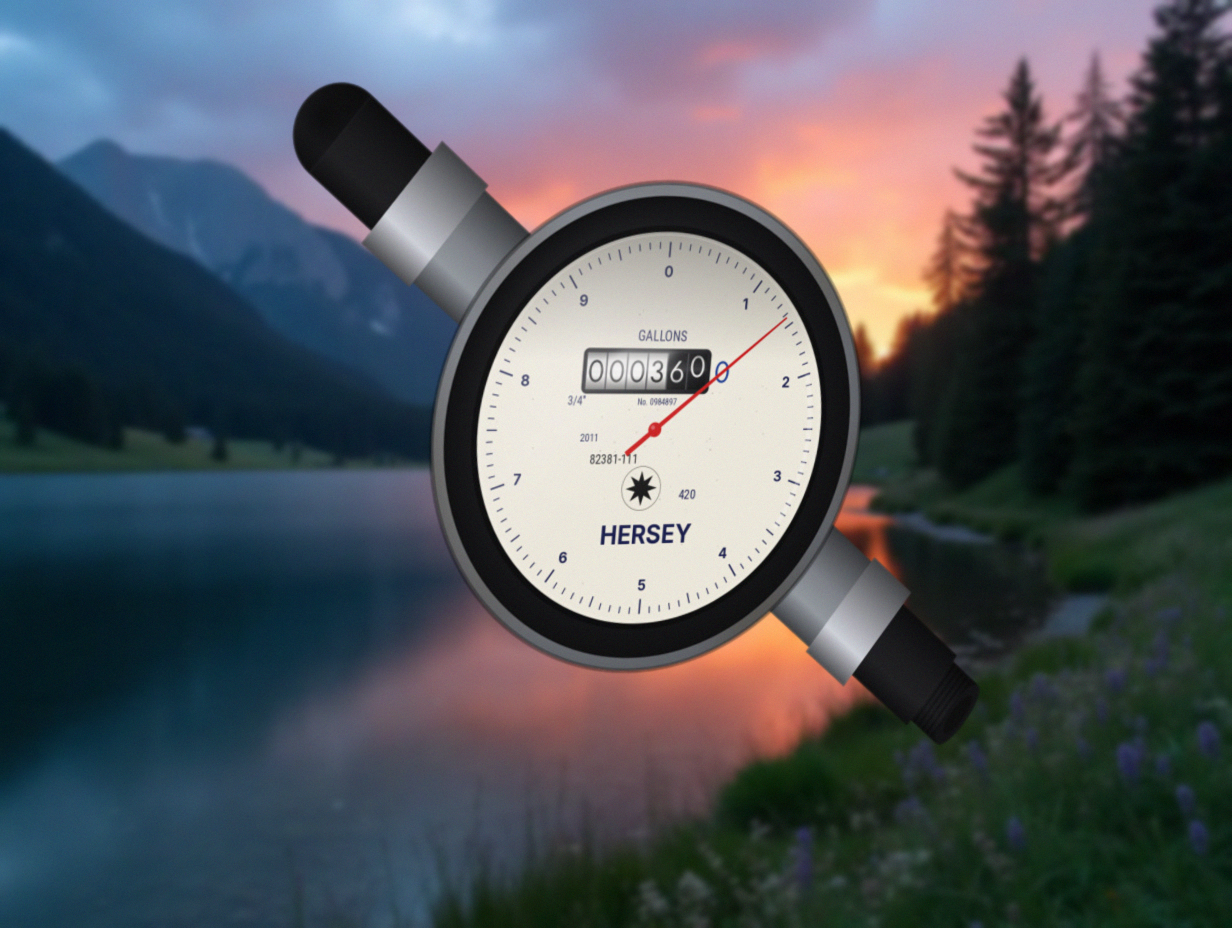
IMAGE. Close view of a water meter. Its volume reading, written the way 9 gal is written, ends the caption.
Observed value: 3601.4 gal
